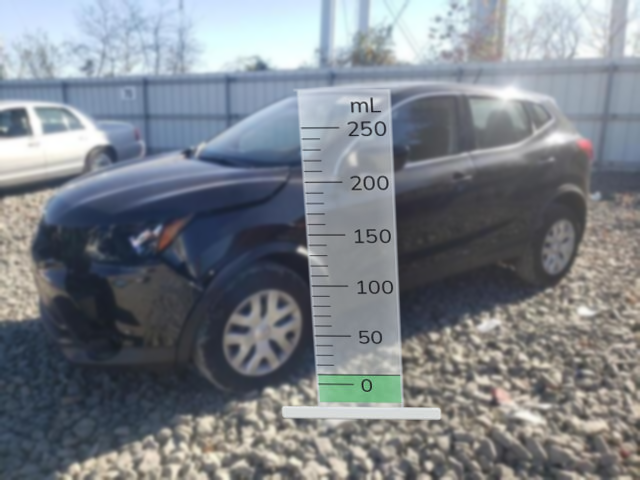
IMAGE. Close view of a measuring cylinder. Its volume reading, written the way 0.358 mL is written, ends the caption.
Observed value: 10 mL
